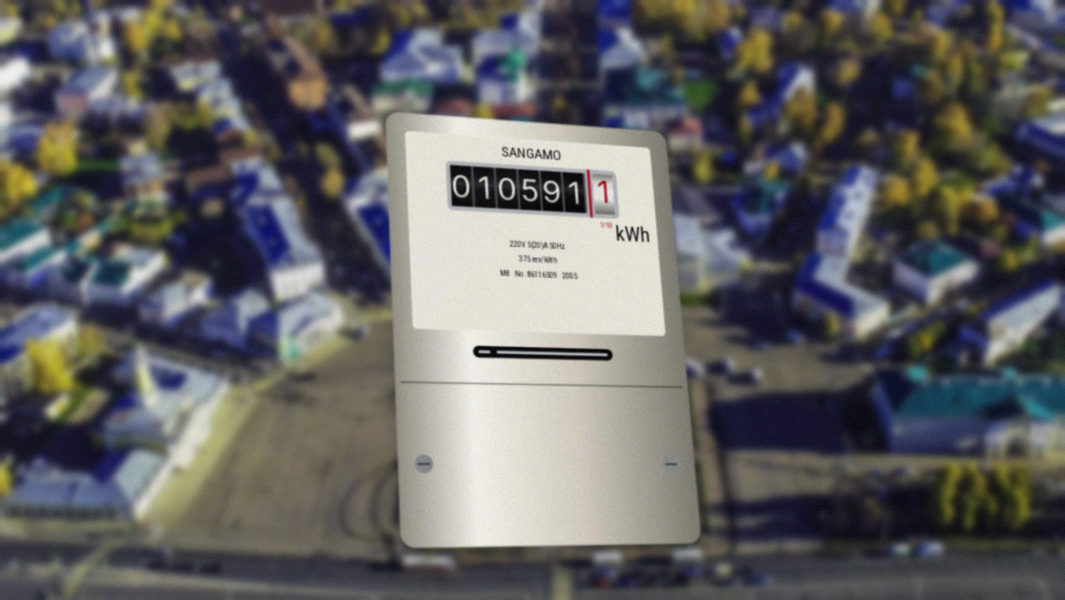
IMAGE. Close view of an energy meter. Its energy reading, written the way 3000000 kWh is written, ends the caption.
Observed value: 10591.1 kWh
